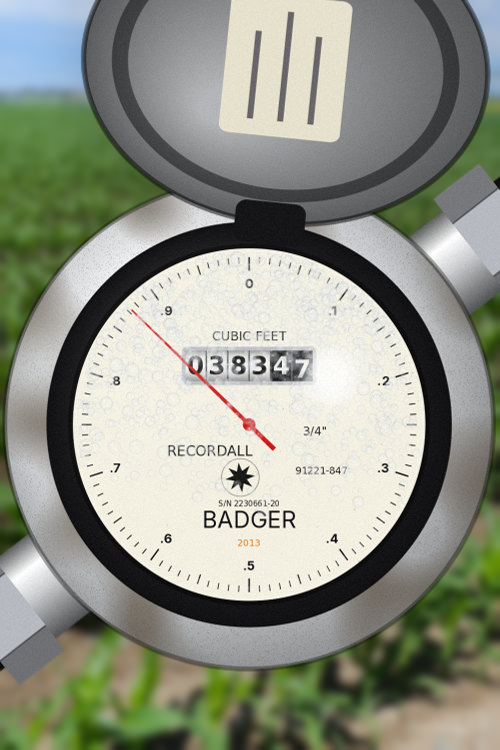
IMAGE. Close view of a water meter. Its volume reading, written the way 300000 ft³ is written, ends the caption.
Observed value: 38346.87 ft³
